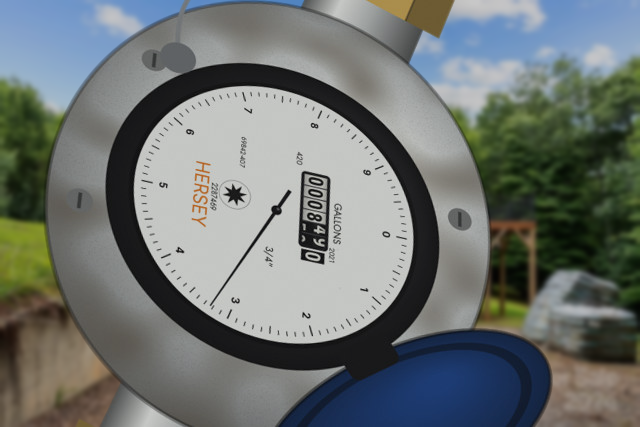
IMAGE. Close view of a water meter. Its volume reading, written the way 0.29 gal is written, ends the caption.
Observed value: 8493.2 gal
